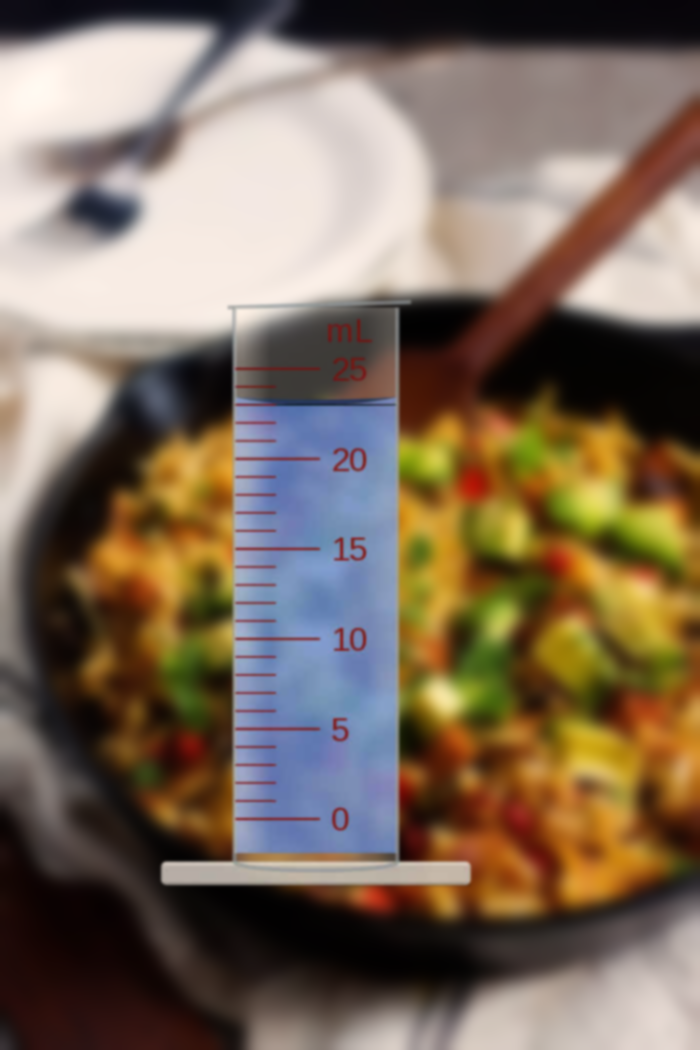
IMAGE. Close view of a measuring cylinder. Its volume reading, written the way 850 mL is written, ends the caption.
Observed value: 23 mL
